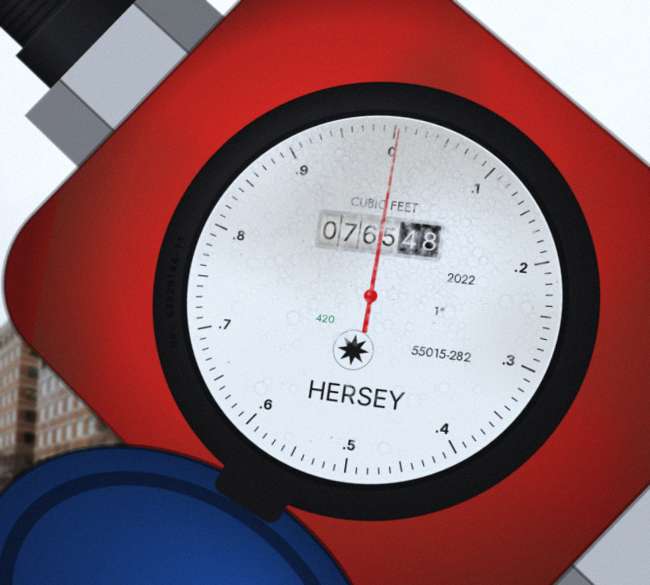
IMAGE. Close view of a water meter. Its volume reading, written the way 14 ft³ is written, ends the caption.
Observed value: 76548.00 ft³
